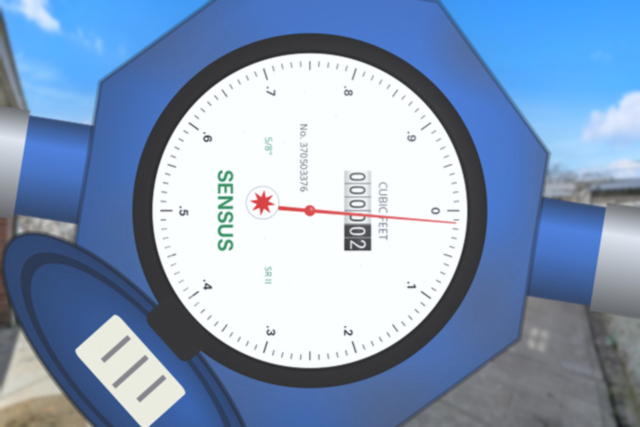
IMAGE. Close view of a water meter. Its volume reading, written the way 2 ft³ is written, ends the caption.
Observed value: 2.01 ft³
